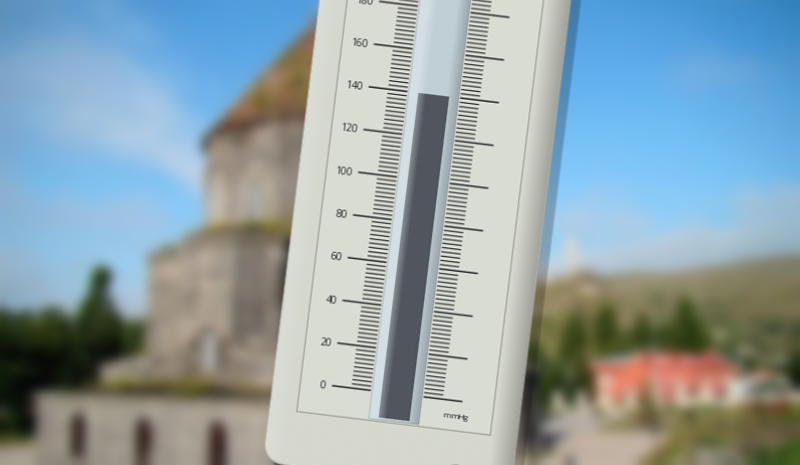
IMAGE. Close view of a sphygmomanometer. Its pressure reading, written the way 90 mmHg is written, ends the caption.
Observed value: 140 mmHg
